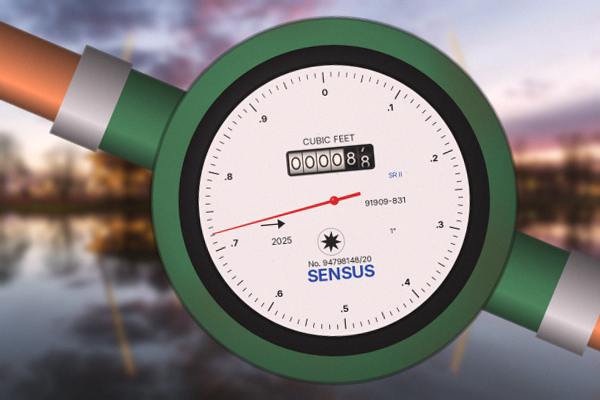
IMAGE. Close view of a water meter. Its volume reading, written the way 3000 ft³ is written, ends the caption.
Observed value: 87.72 ft³
